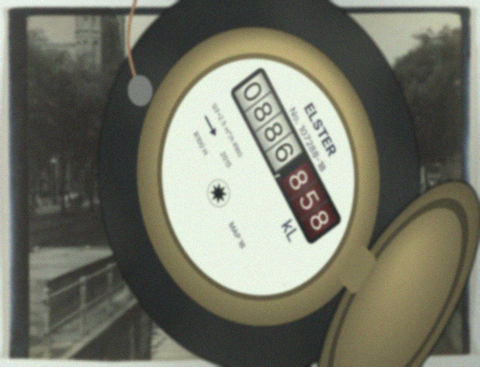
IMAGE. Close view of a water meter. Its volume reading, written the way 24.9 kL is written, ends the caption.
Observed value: 886.858 kL
